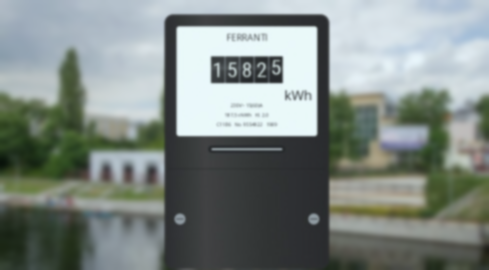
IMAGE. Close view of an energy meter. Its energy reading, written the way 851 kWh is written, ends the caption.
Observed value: 15825 kWh
